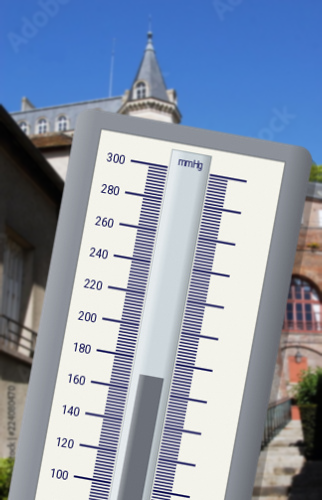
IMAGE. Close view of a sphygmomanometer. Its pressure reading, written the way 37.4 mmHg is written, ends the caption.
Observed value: 170 mmHg
